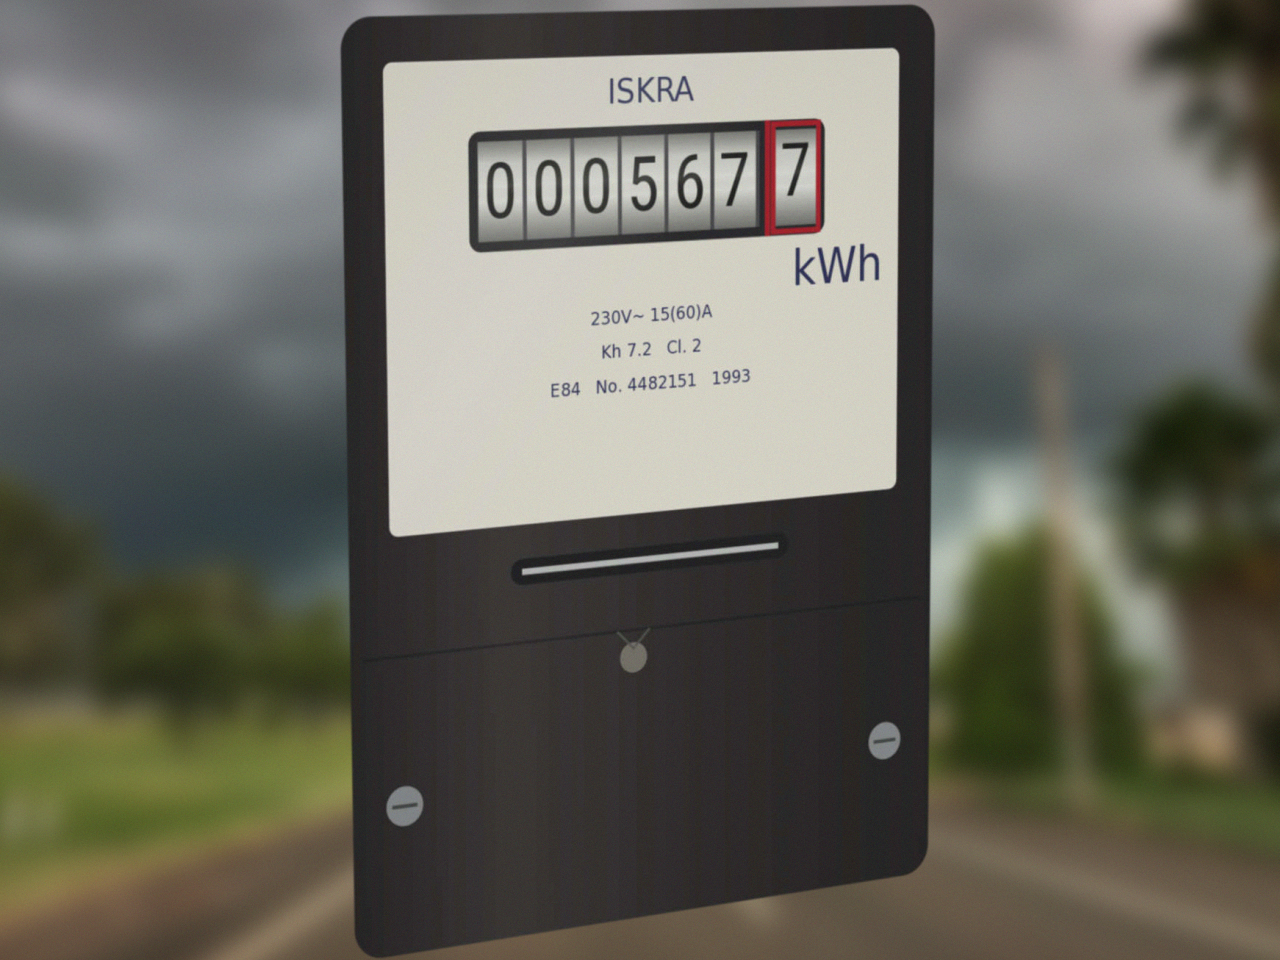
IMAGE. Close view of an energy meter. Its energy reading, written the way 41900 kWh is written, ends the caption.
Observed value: 567.7 kWh
